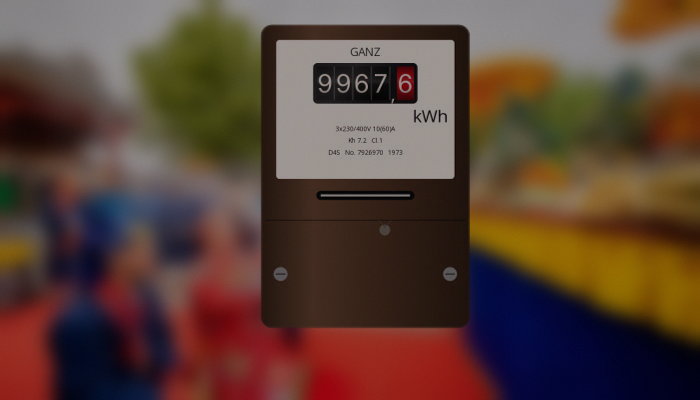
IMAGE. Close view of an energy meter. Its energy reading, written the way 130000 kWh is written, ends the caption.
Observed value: 9967.6 kWh
